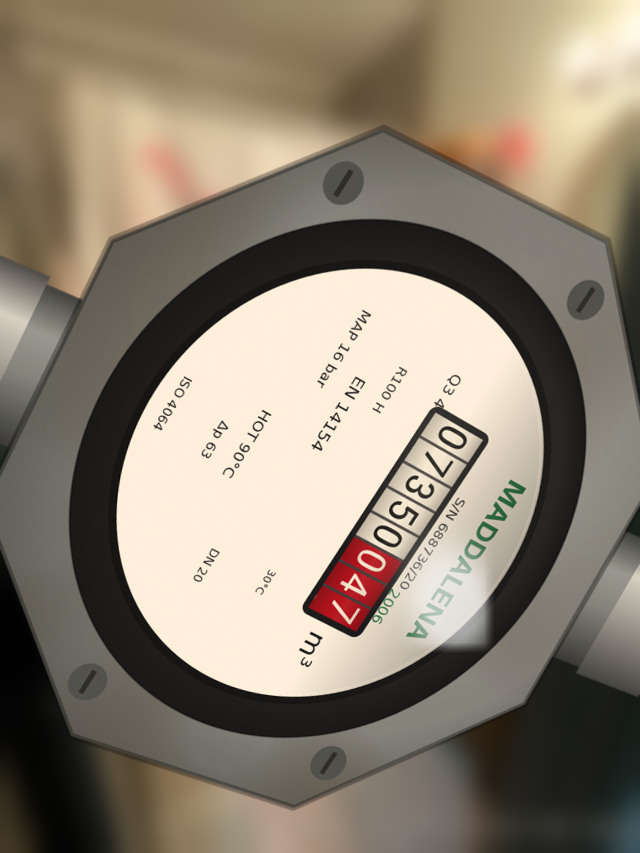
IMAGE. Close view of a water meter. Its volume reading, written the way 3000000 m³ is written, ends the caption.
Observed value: 7350.047 m³
